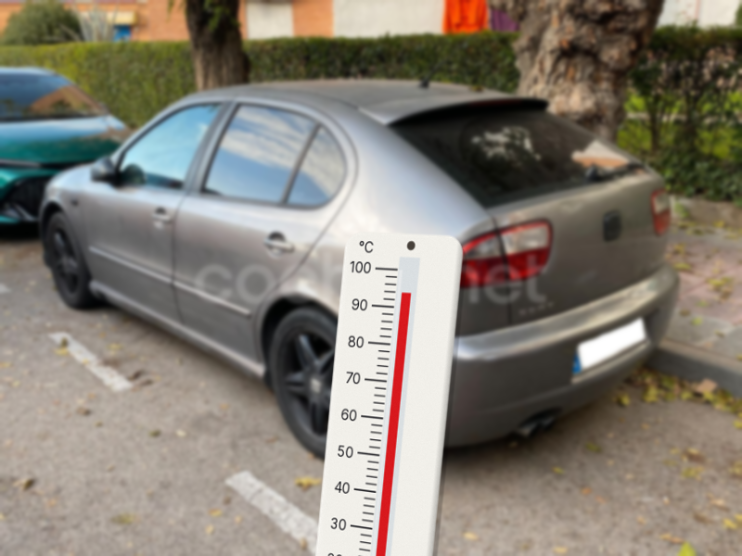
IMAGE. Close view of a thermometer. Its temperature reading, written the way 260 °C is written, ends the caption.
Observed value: 94 °C
